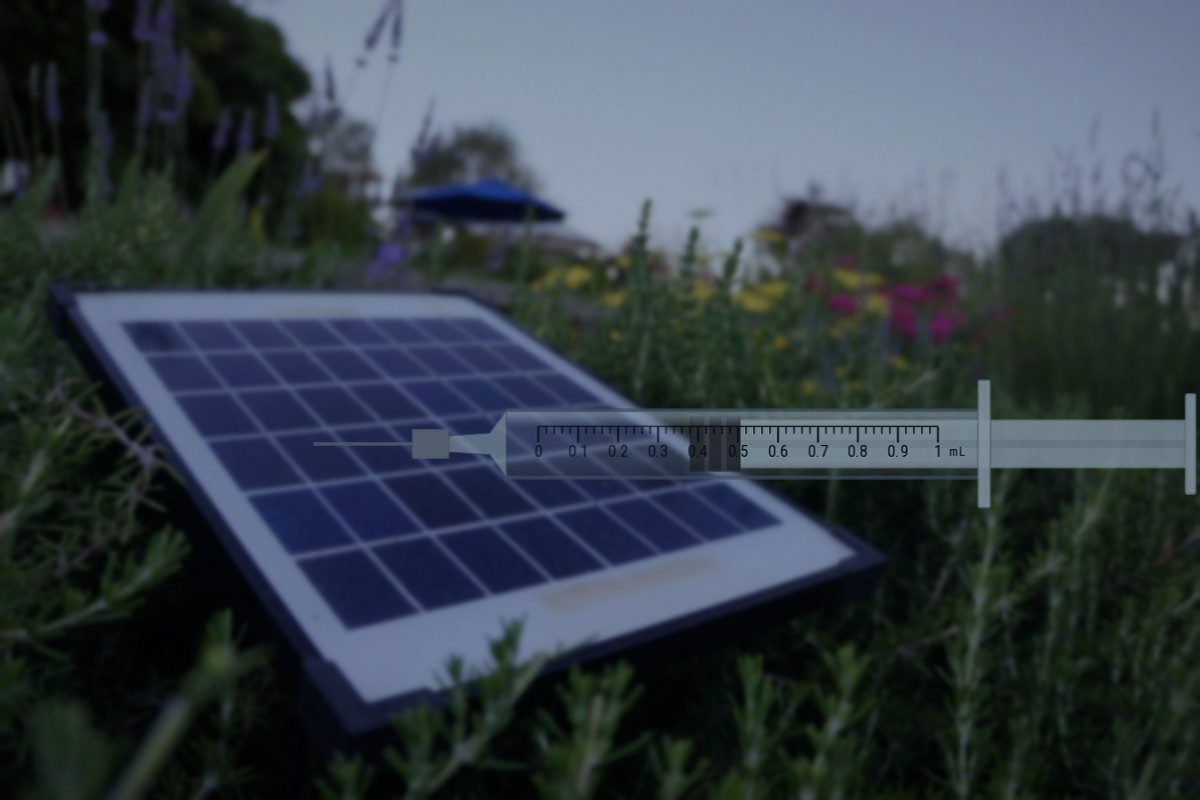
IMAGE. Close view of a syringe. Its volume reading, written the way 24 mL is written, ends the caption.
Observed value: 0.38 mL
